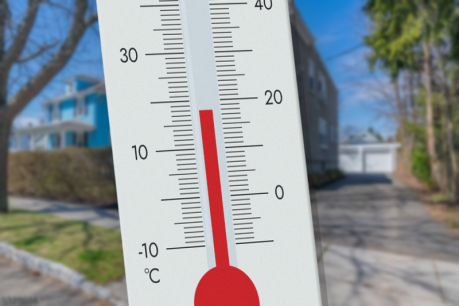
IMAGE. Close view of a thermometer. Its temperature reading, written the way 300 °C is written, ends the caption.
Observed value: 18 °C
